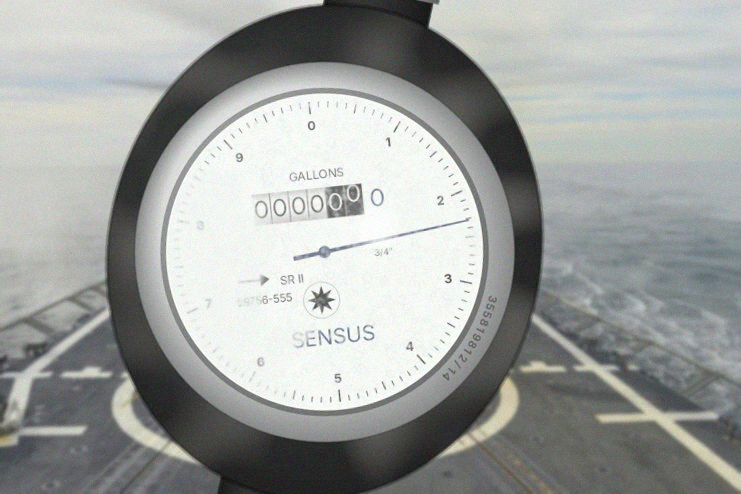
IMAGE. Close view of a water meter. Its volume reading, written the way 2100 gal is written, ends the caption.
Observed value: 2.3 gal
